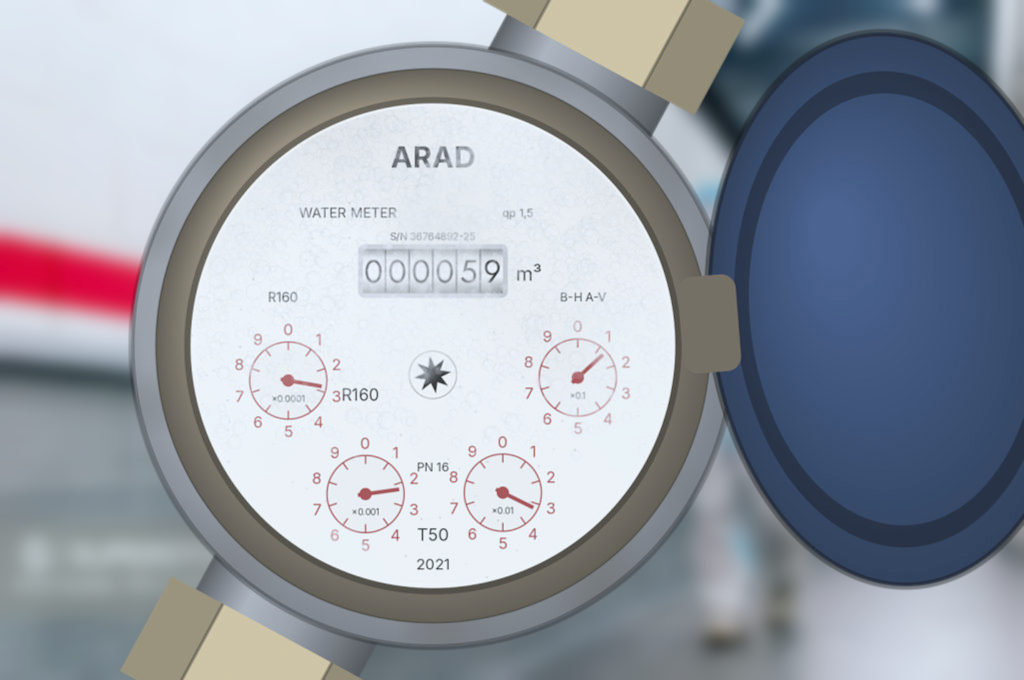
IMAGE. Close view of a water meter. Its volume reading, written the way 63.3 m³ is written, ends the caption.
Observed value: 59.1322 m³
